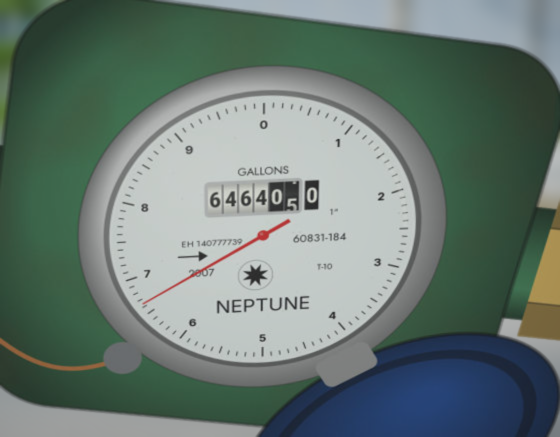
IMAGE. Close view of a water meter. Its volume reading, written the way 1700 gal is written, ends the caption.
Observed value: 6464046.6 gal
